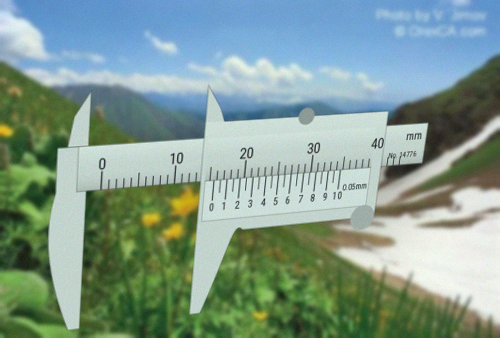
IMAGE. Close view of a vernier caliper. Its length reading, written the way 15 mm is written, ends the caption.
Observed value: 15.6 mm
